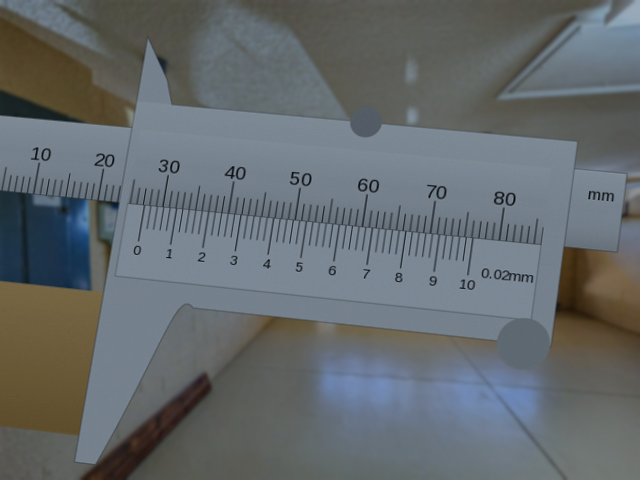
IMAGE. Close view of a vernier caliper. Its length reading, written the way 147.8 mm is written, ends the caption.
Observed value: 27.2 mm
